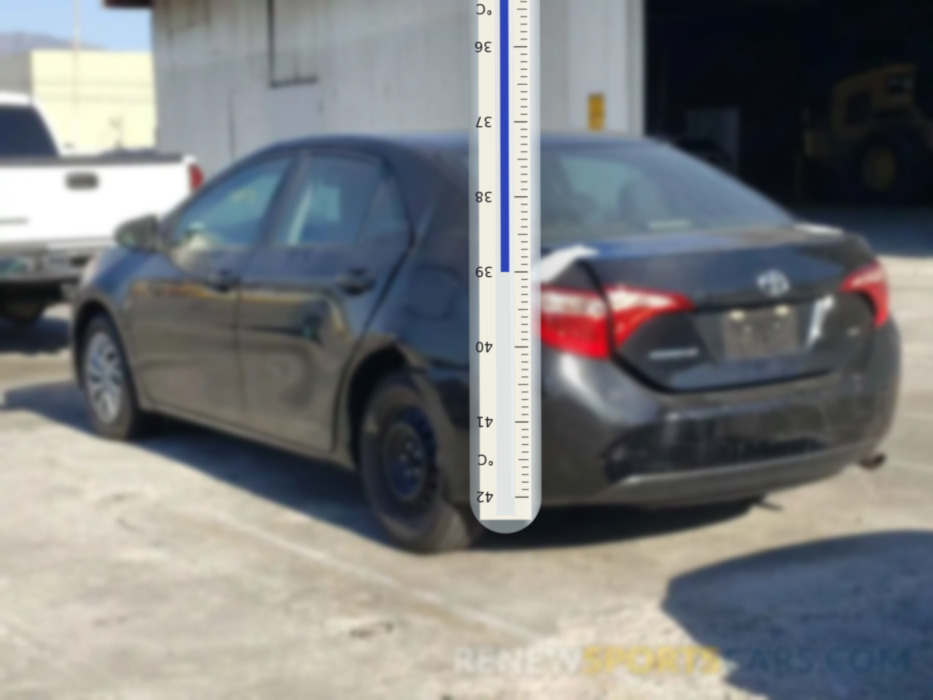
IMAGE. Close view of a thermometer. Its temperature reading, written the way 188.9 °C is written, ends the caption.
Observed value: 39 °C
